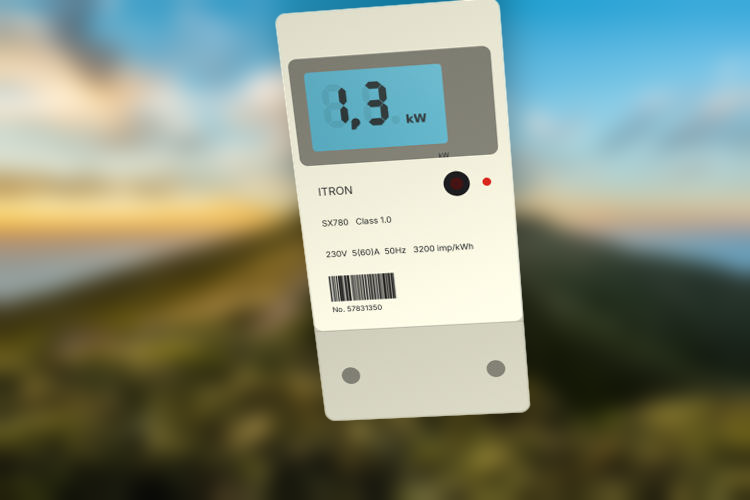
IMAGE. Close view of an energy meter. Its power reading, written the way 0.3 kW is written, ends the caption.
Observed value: 1.3 kW
